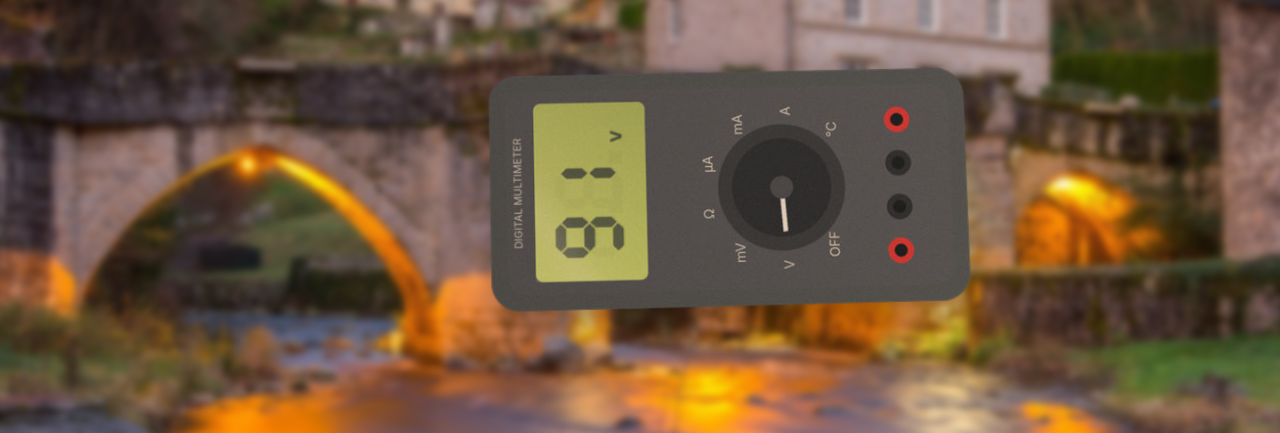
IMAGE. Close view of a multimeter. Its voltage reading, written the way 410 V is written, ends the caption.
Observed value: 91 V
